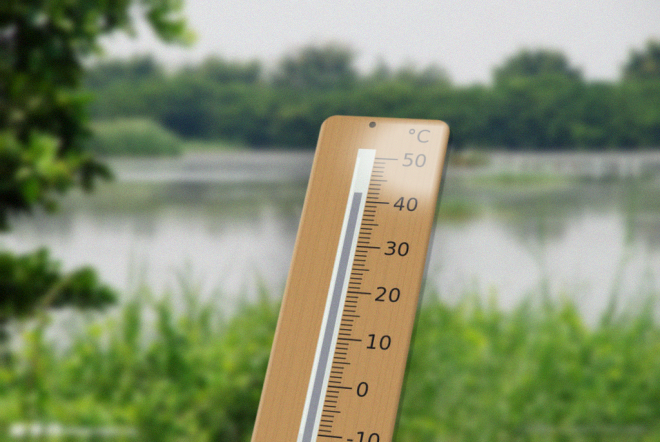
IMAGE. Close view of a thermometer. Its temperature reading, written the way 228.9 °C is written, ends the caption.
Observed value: 42 °C
